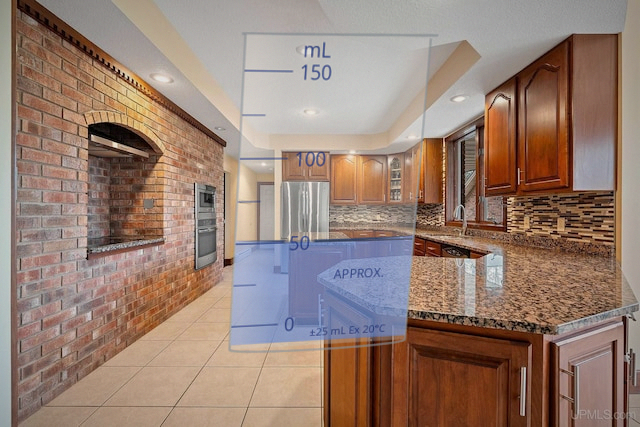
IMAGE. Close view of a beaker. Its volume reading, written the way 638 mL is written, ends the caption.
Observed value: 50 mL
